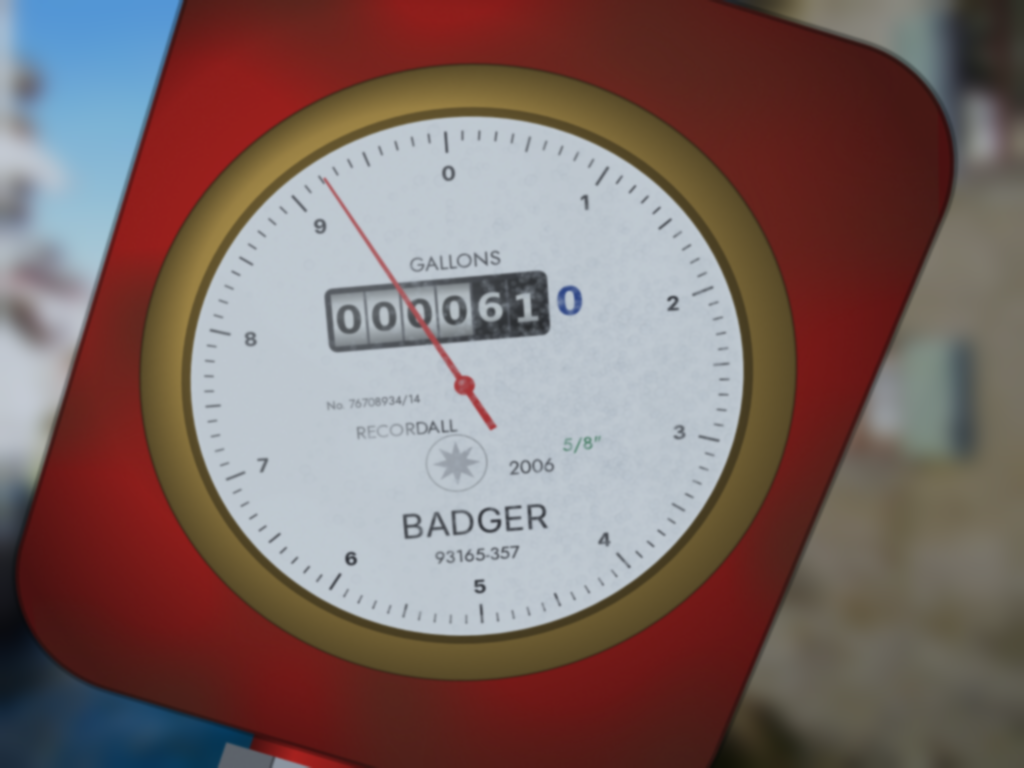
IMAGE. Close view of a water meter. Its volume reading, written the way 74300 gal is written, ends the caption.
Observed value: 609.2 gal
